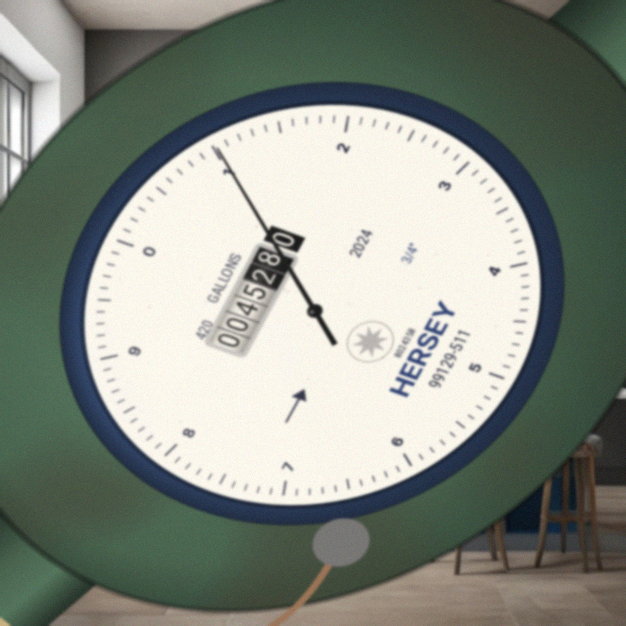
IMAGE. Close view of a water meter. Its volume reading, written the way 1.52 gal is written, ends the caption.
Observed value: 45281.0 gal
